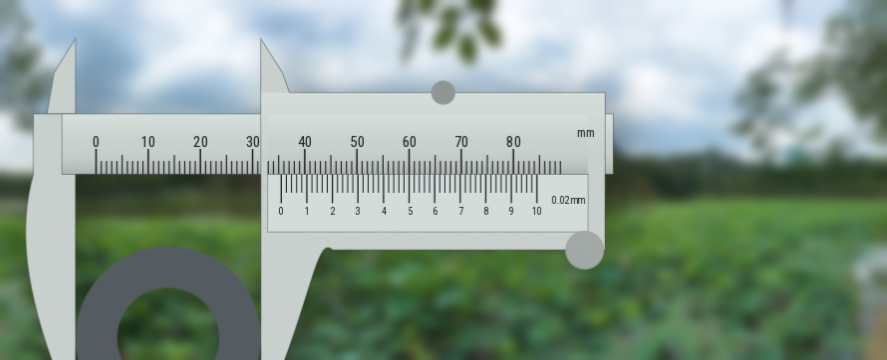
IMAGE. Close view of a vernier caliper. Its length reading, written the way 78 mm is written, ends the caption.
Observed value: 35.5 mm
